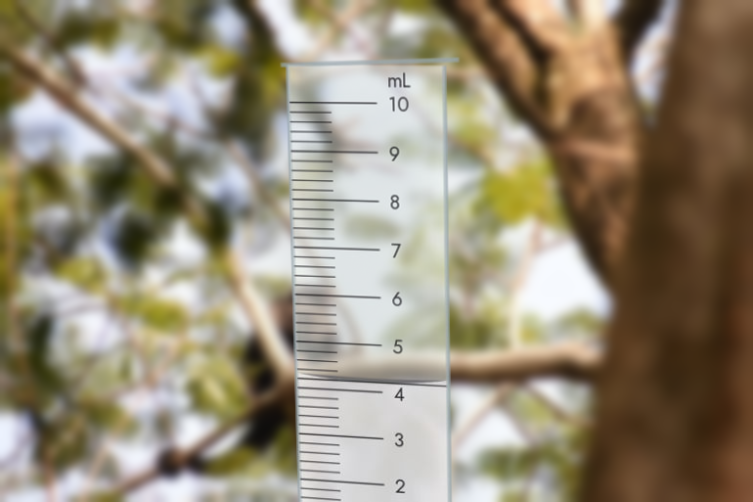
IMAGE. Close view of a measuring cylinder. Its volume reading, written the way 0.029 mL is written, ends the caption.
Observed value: 4.2 mL
